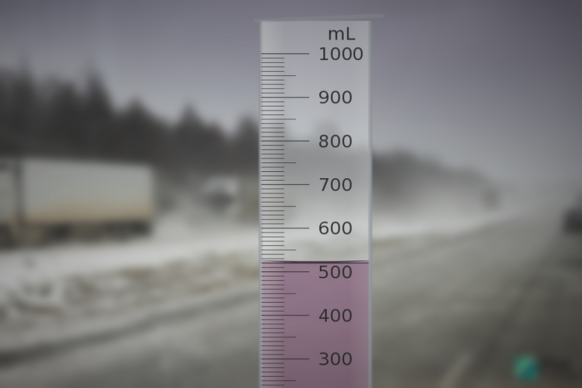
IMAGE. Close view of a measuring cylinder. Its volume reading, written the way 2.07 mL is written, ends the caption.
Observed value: 520 mL
